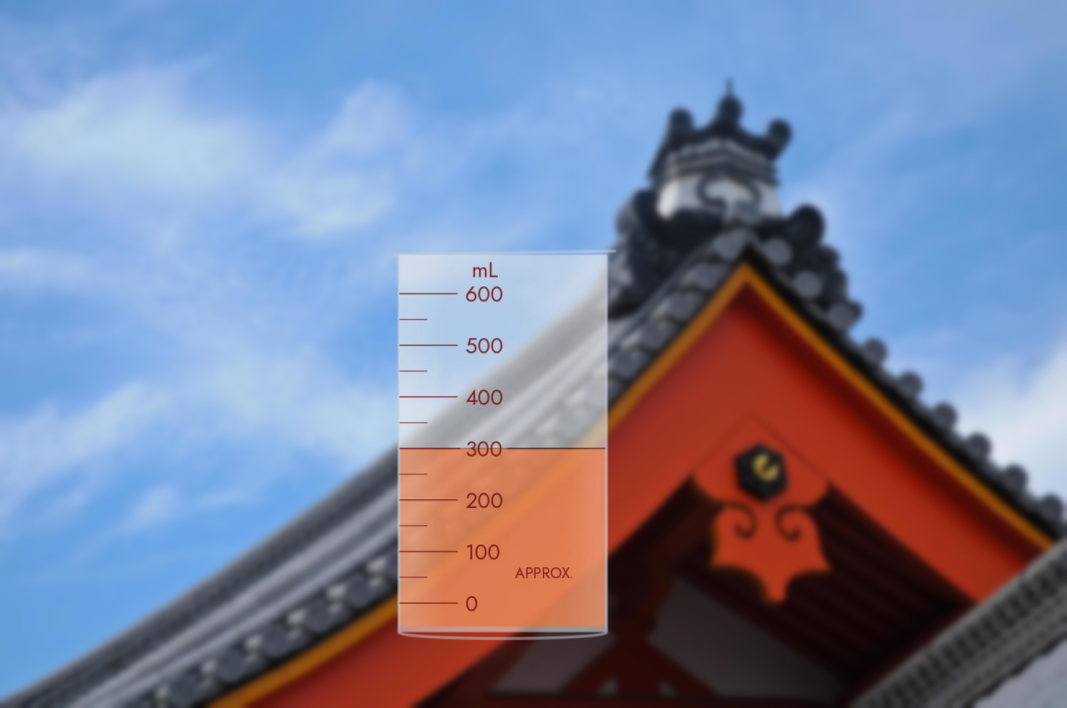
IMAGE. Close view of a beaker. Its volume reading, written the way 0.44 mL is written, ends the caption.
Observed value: 300 mL
